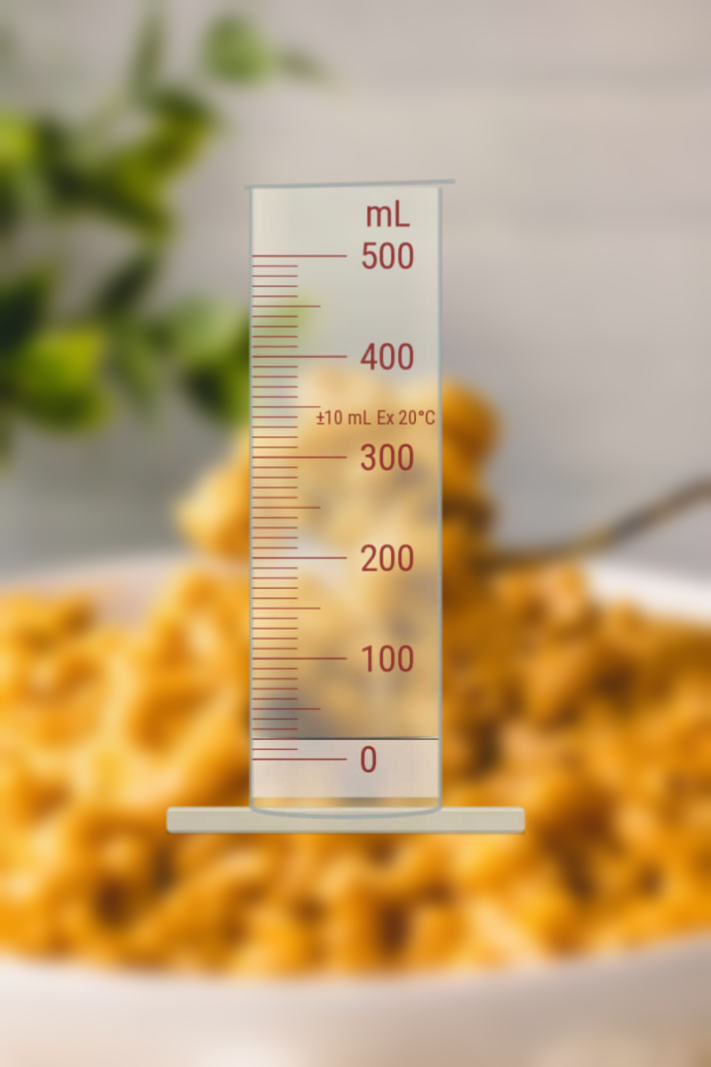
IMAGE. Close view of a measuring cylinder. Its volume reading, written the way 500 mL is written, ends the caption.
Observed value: 20 mL
